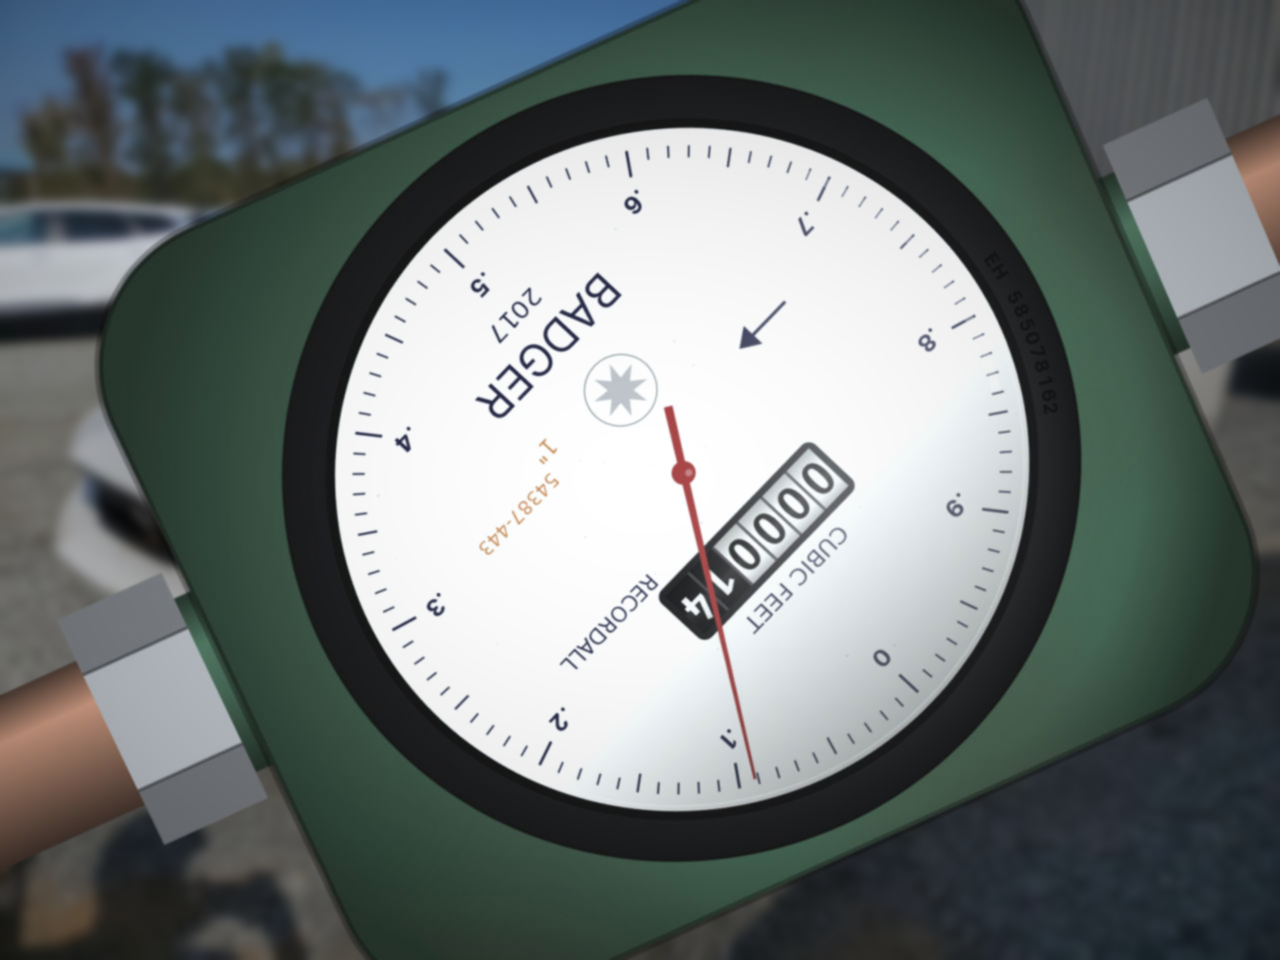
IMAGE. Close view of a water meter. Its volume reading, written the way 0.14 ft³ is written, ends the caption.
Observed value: 14.09 ft³
